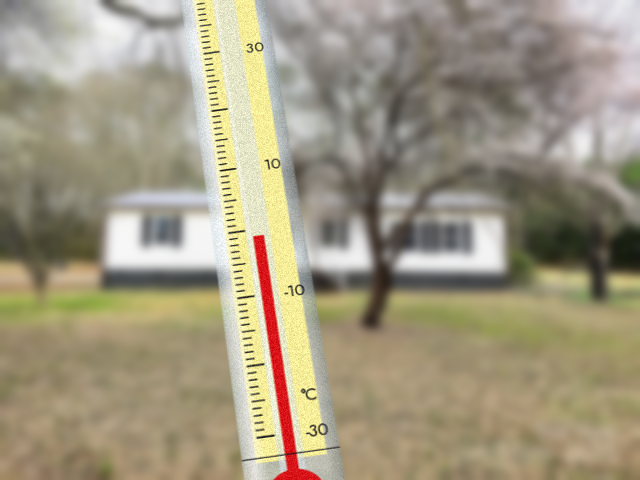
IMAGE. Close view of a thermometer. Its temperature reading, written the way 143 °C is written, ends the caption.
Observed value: -1 °C
